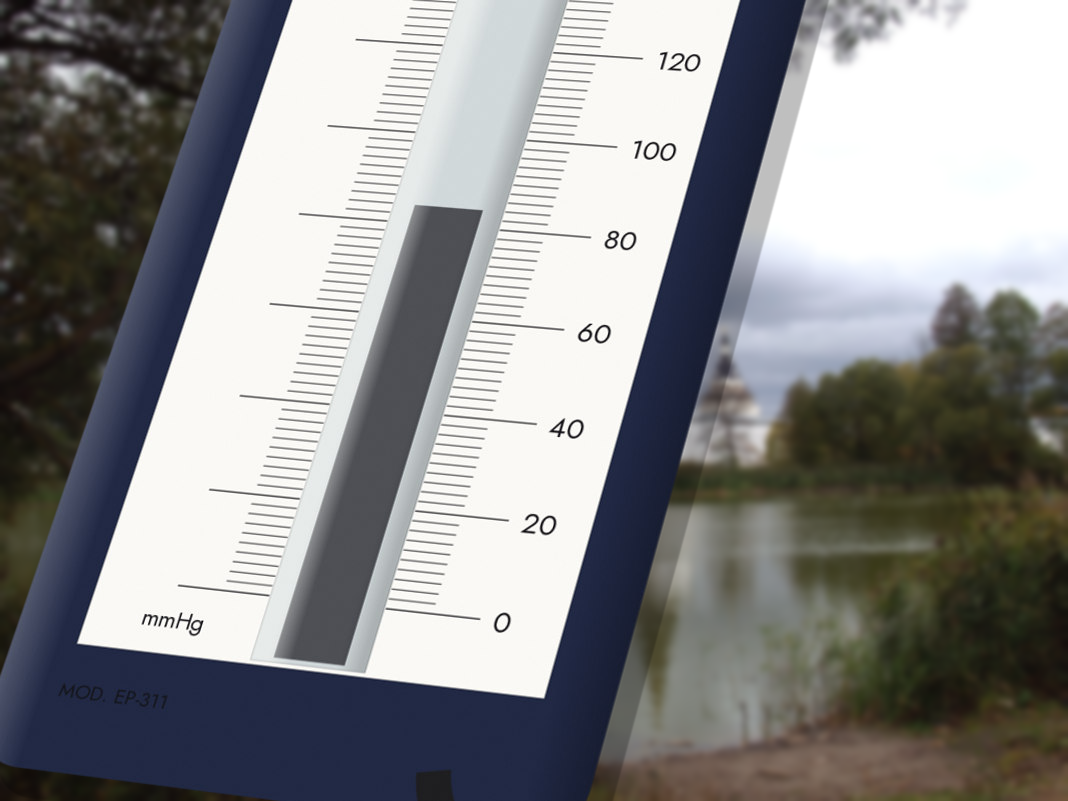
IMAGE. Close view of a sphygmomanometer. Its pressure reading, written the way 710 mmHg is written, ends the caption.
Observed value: 84 mmHg
